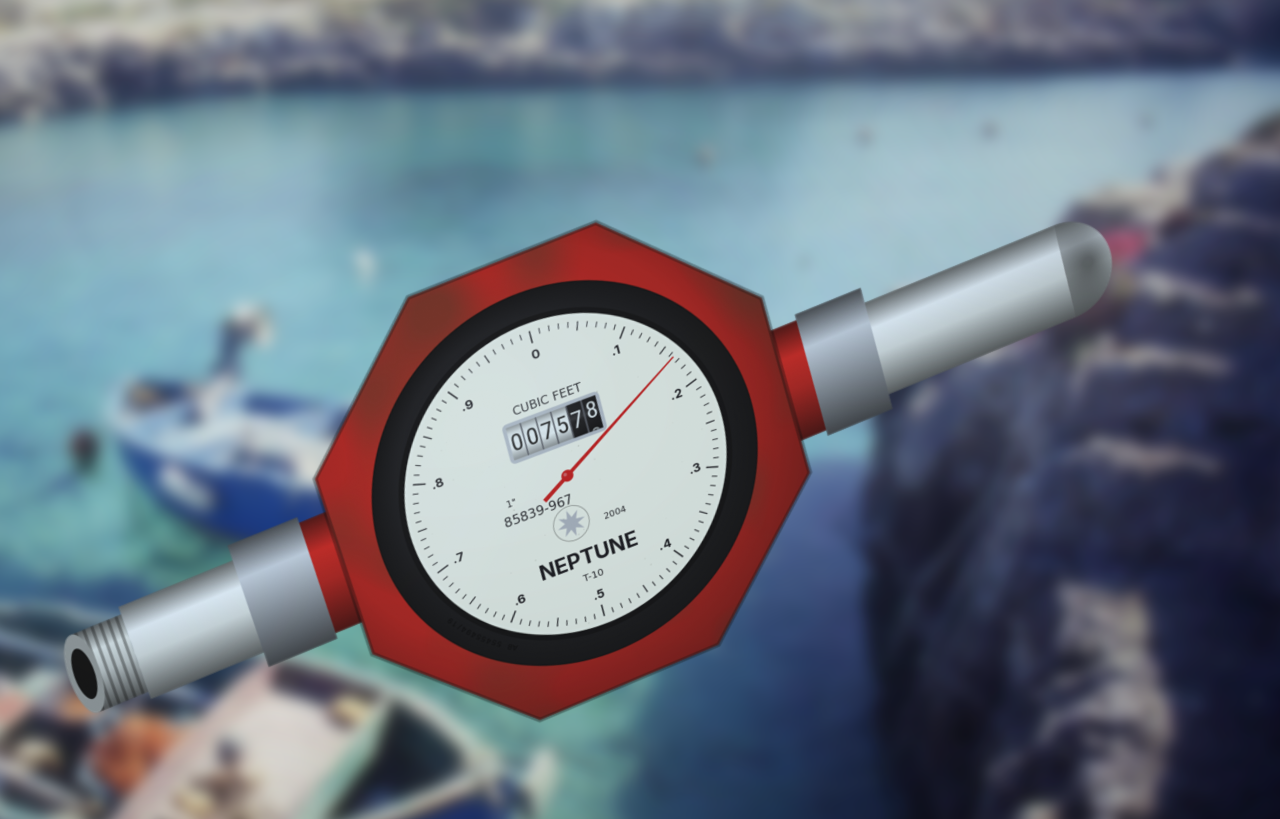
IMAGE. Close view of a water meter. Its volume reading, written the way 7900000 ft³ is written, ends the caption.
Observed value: 7578.16 ft³
